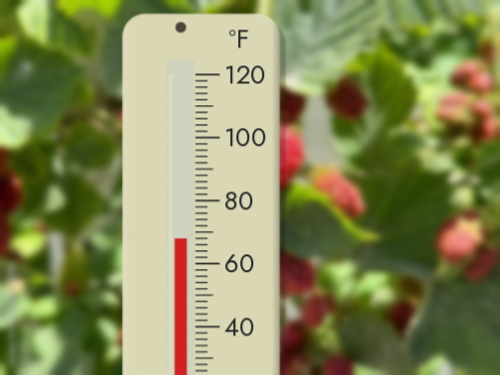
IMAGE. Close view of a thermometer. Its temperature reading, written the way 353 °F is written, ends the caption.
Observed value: 68 °F
